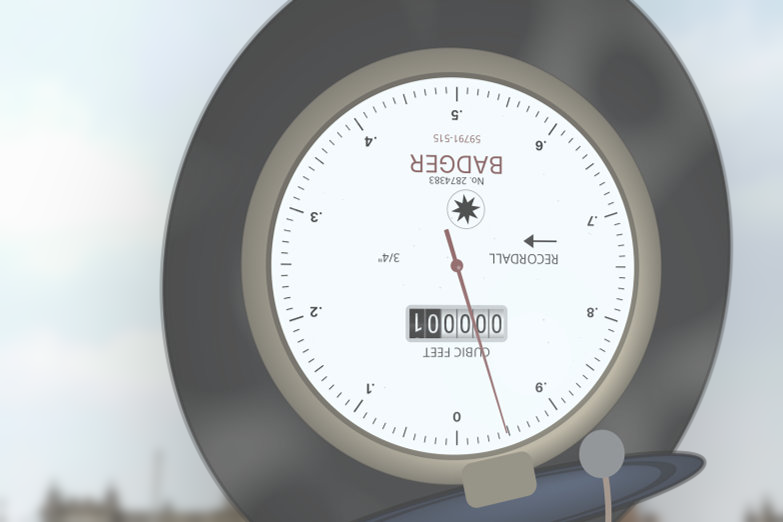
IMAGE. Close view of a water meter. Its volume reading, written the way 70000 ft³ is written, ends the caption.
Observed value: 0.95 ft³
